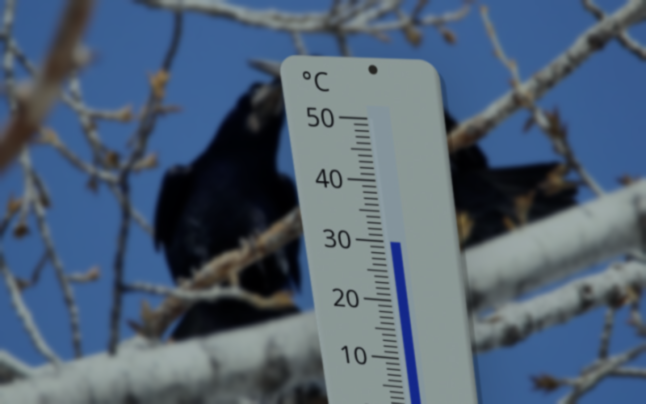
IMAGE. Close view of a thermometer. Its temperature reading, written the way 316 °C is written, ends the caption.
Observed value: 30 °C
